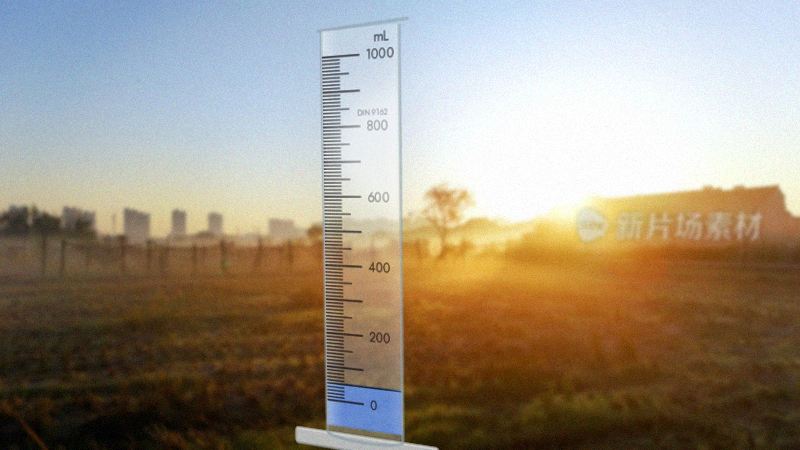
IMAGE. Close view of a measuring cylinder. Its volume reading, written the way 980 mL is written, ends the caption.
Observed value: 50 mL
